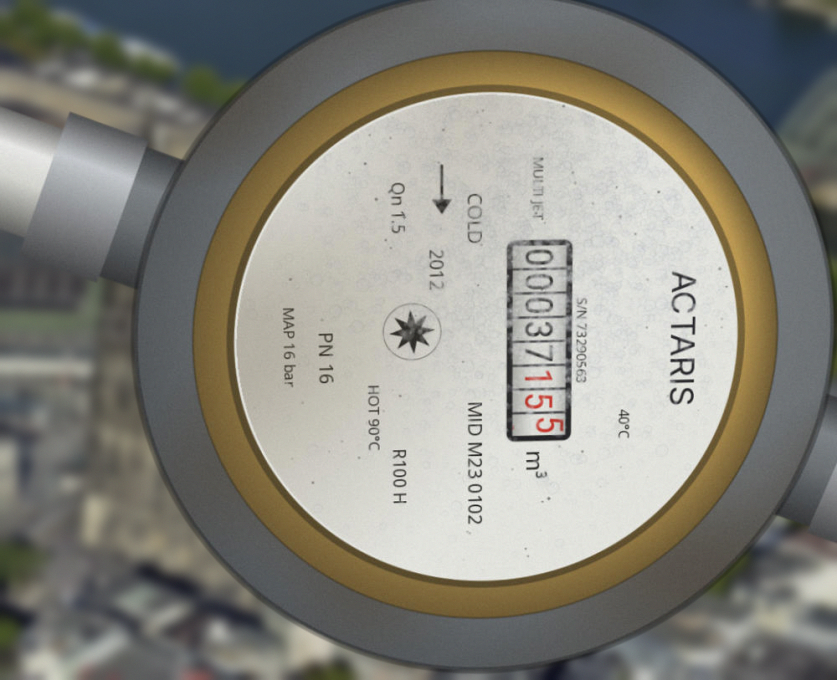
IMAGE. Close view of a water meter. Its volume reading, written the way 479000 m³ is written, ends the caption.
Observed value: 37.155 m³
